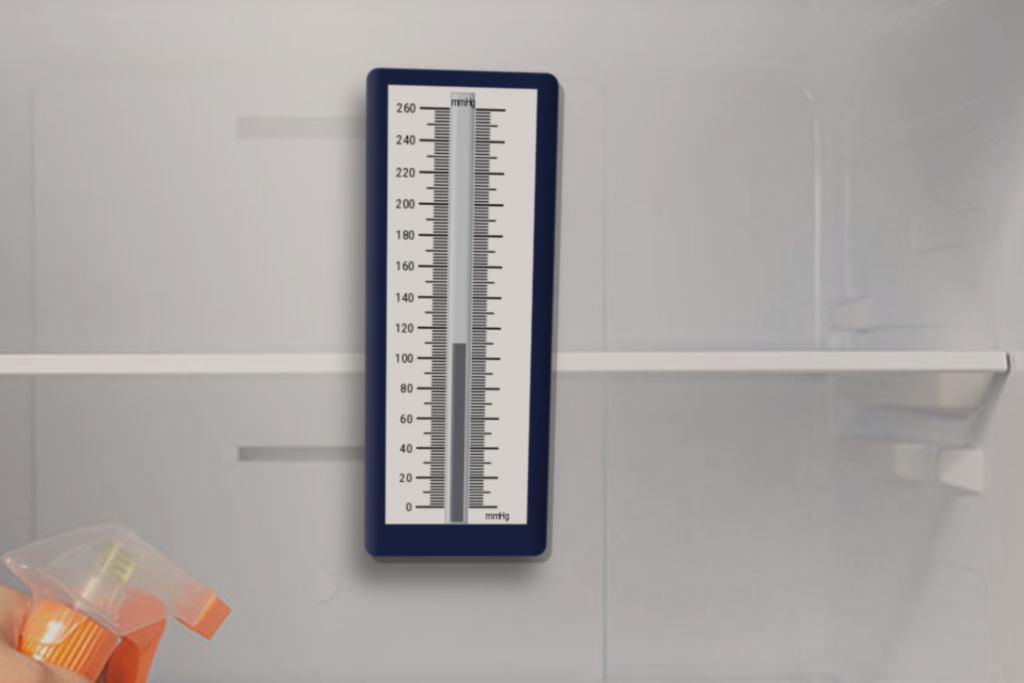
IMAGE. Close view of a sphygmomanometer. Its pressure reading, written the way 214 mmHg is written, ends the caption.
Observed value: 110 mmHg
